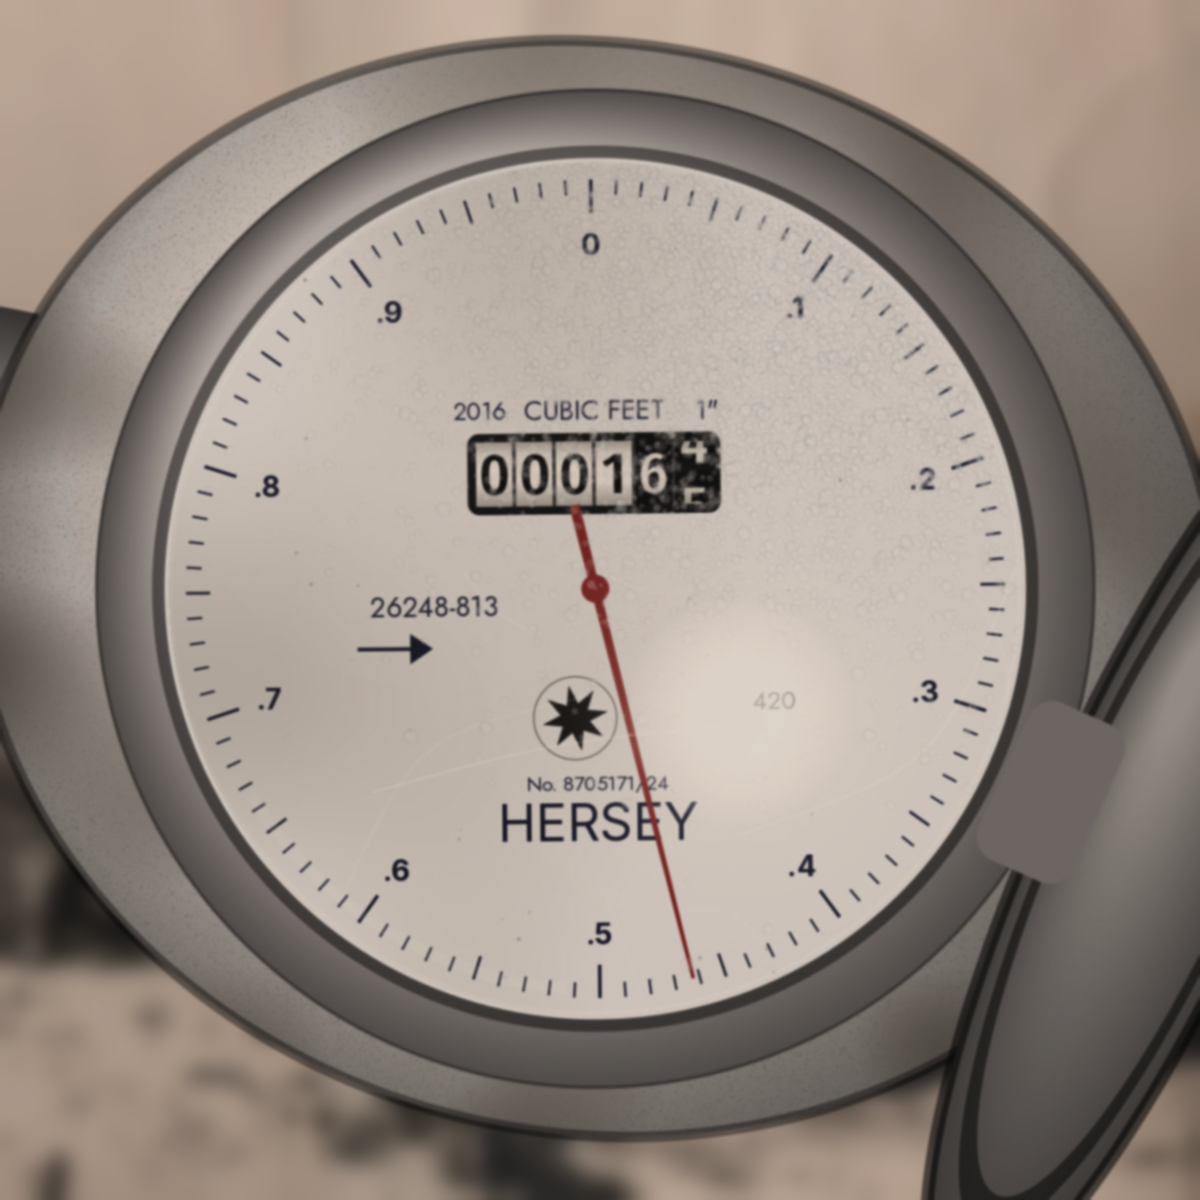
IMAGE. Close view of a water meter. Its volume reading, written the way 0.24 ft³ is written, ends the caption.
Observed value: 164.46 ft³
